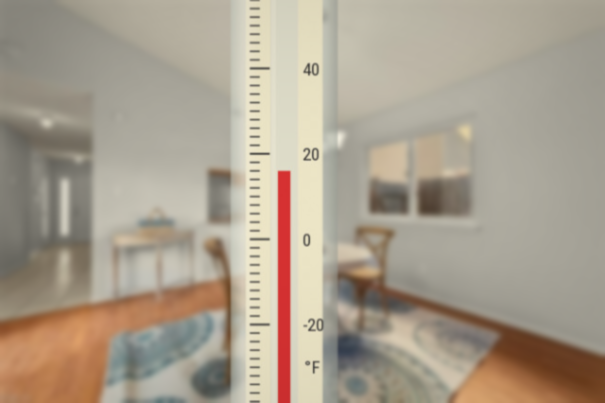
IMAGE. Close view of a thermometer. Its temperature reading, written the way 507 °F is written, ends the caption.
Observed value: 16 °F
